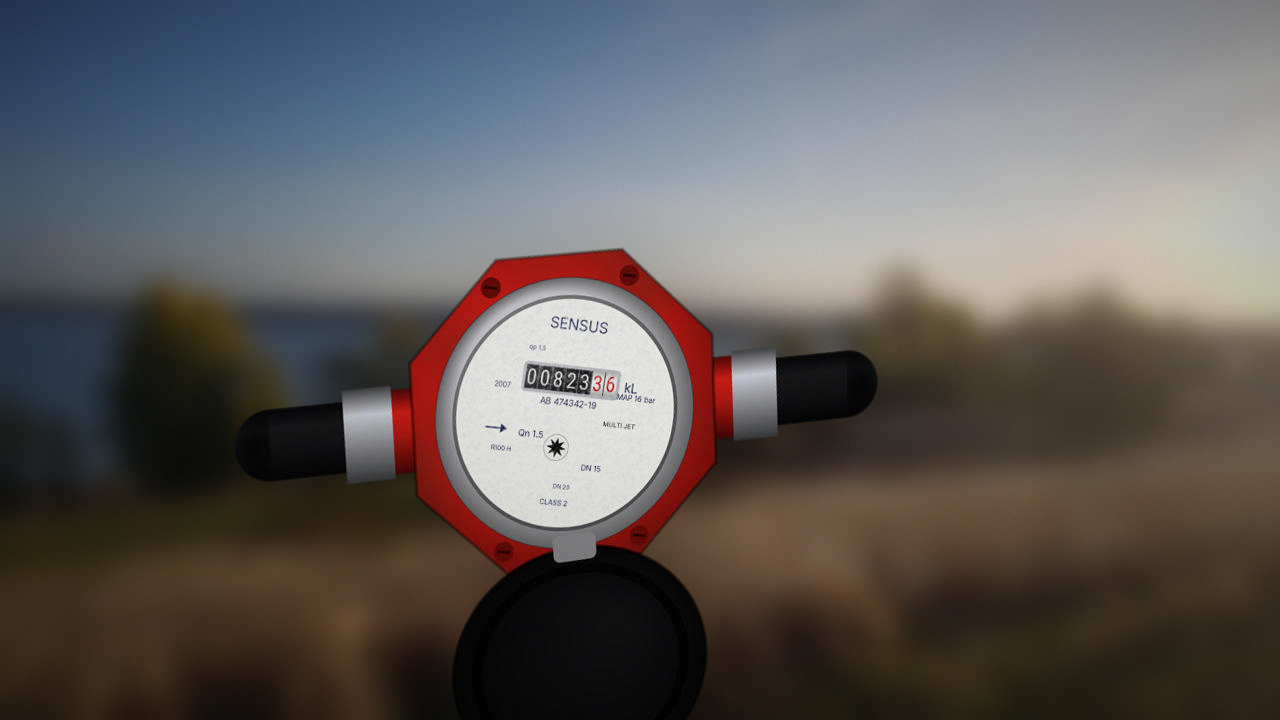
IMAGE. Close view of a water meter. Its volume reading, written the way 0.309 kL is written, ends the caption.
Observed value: 823.36 kL
